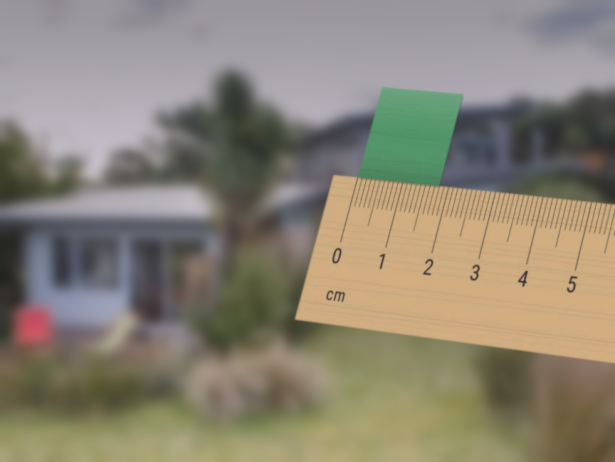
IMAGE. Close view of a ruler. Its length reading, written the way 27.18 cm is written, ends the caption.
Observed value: 1.8 cm
